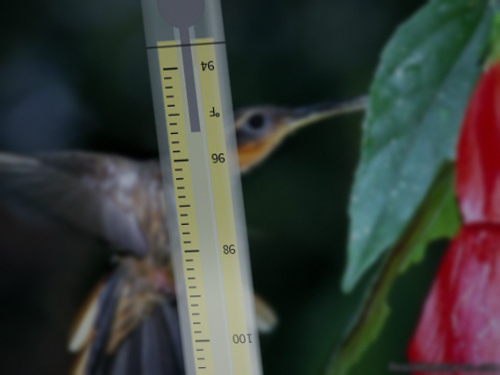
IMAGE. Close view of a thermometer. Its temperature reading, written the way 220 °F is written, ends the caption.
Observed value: 95.4 °F
